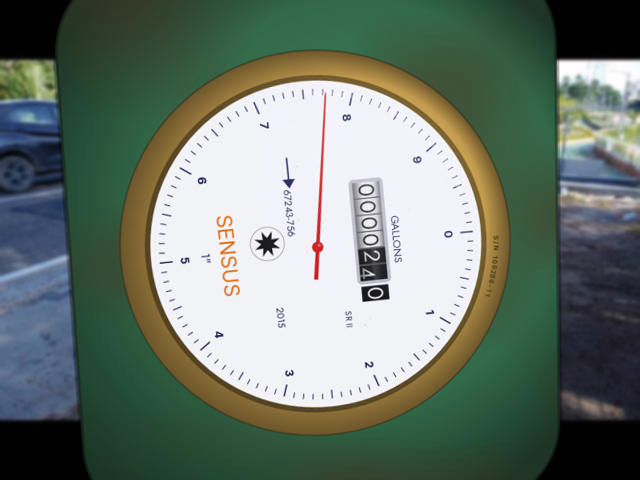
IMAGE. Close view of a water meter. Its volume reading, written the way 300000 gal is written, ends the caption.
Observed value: 237.7 gal
